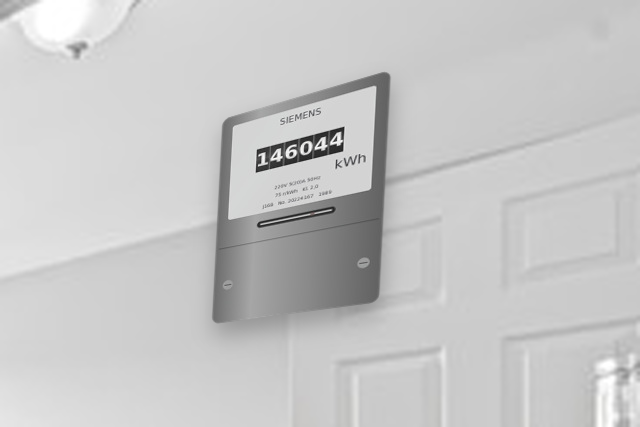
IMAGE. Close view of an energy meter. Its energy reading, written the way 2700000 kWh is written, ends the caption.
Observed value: 146044 kWh
